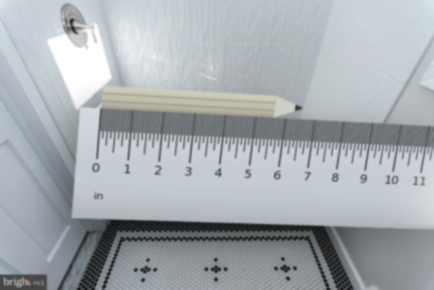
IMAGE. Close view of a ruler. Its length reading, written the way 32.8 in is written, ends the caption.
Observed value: 6.5 in
